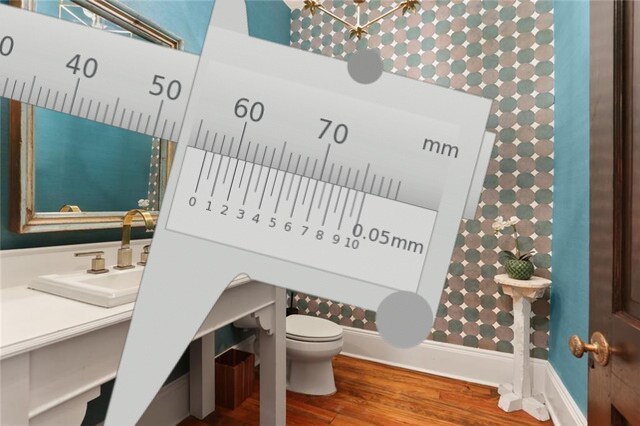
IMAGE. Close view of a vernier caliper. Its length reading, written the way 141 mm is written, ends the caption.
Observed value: 56.4 mm
